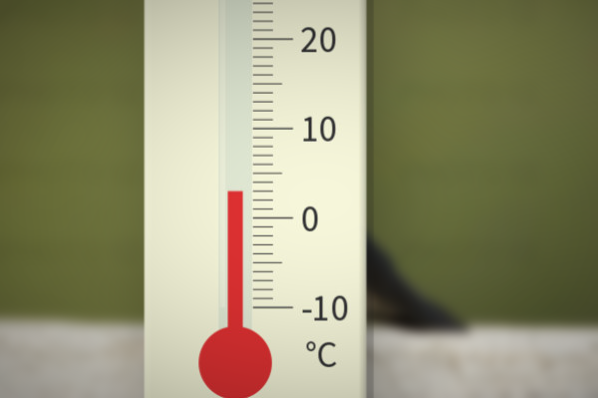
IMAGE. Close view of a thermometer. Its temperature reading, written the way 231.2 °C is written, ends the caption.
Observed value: 3 °C
